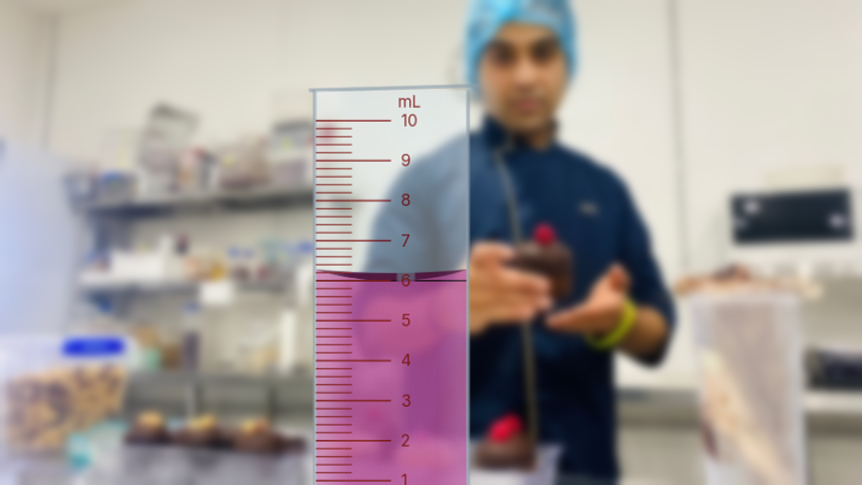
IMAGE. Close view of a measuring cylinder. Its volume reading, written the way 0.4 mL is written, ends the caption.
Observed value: 6 mL
